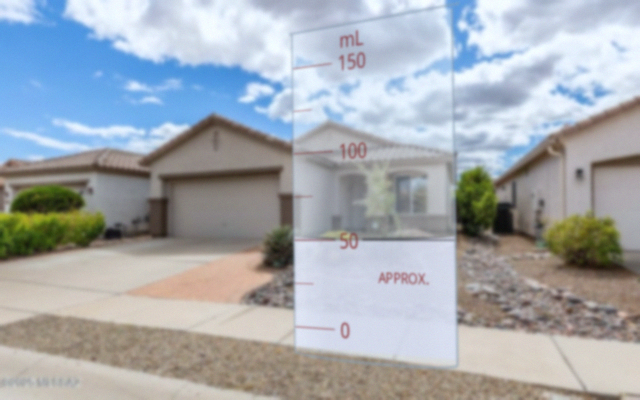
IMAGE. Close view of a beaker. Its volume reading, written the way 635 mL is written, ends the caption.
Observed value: 50 mL
